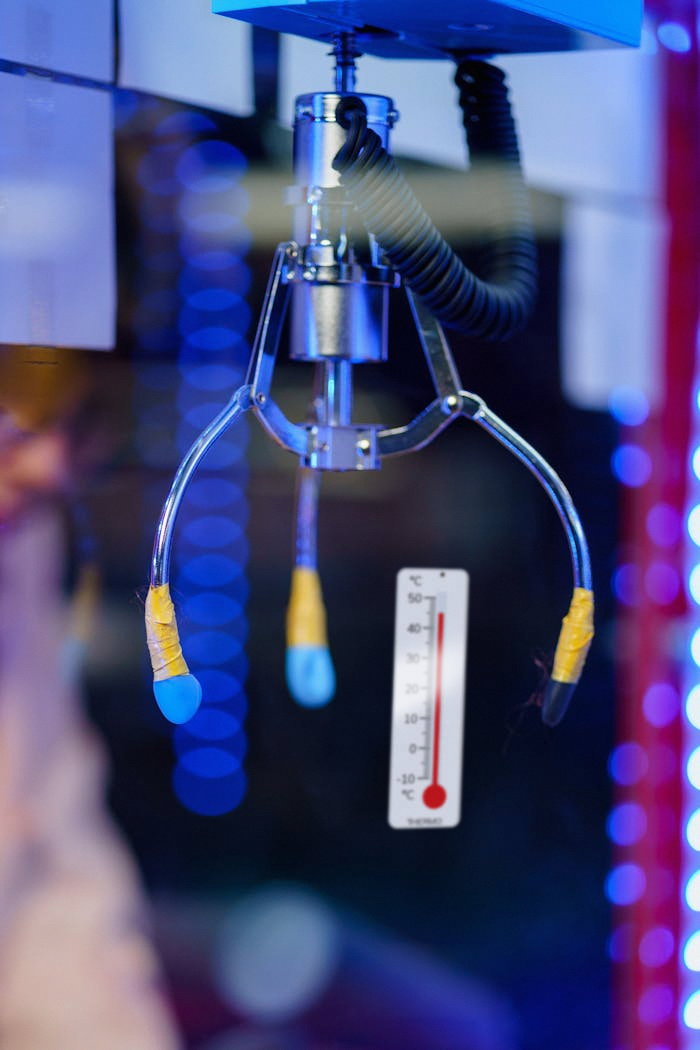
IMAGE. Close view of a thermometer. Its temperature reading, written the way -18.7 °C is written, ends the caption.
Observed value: 45 °C
